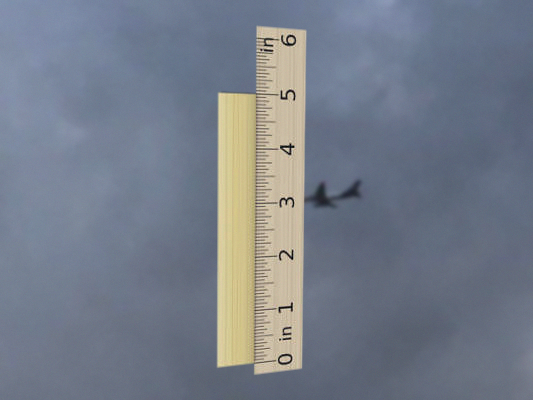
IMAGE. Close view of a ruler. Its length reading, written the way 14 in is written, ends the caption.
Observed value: 5 in
